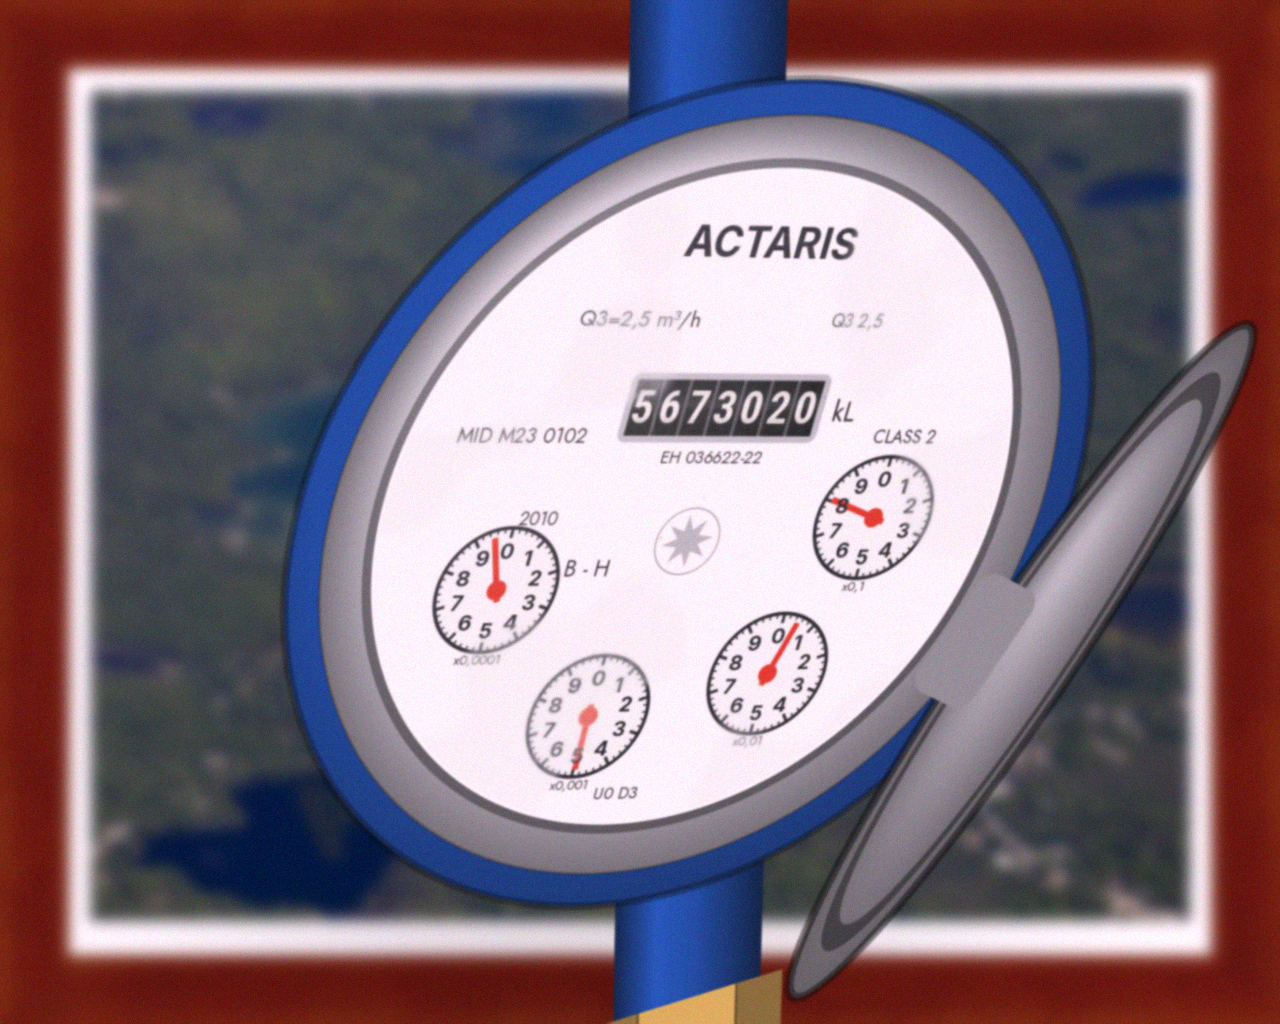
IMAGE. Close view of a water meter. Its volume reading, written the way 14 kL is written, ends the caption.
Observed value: 5673020.8049 kL
